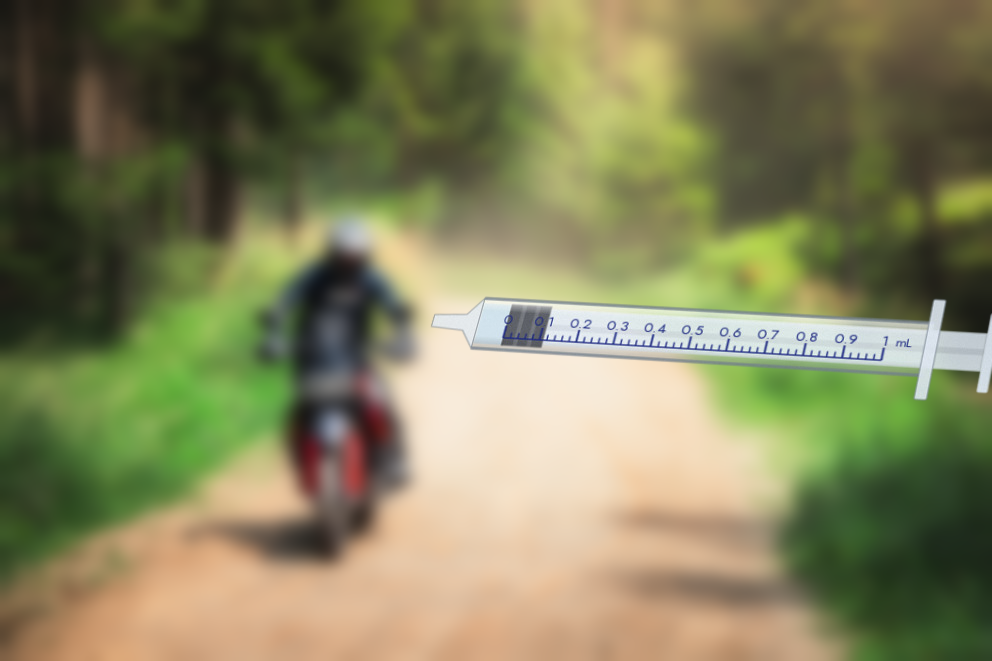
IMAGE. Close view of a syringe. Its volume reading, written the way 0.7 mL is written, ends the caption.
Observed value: 0 mL
